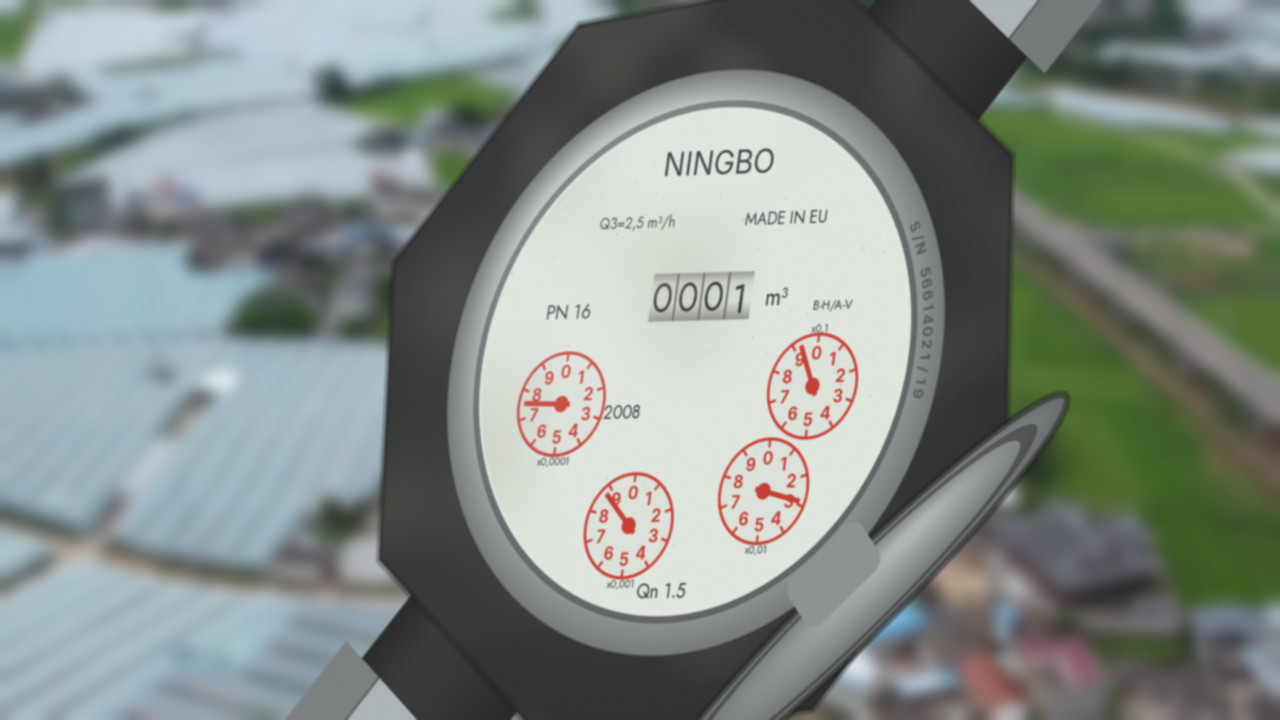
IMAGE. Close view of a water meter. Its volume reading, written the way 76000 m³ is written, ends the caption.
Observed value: 0.9287 m³
